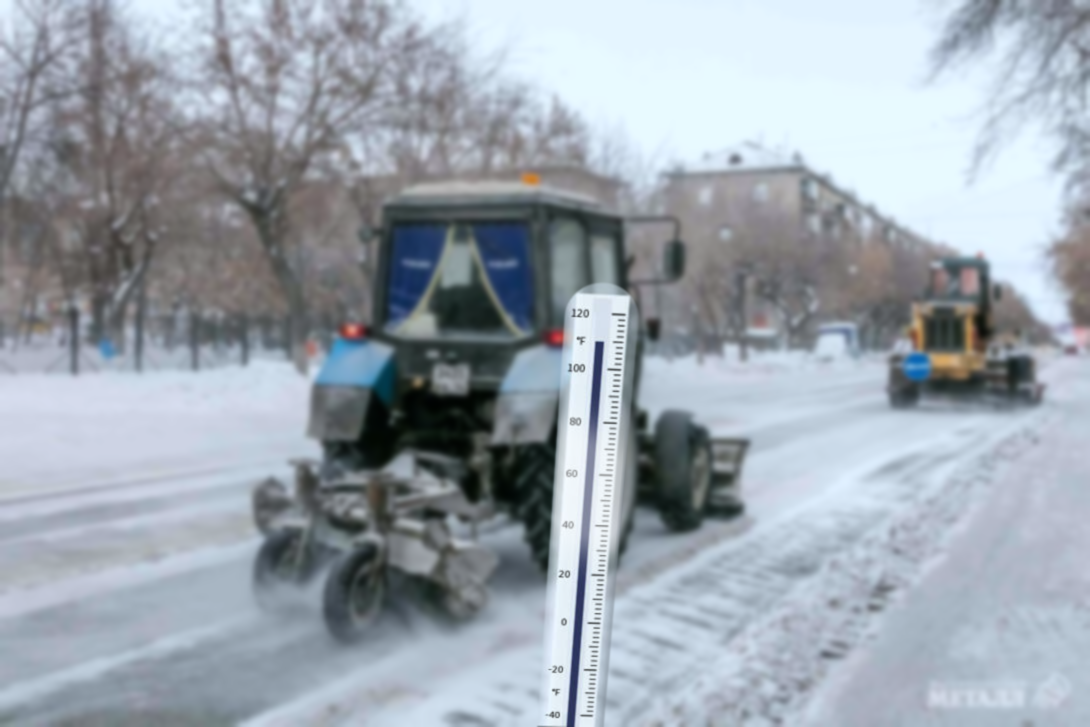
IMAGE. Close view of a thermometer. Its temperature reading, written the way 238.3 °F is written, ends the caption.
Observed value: 110 °F
